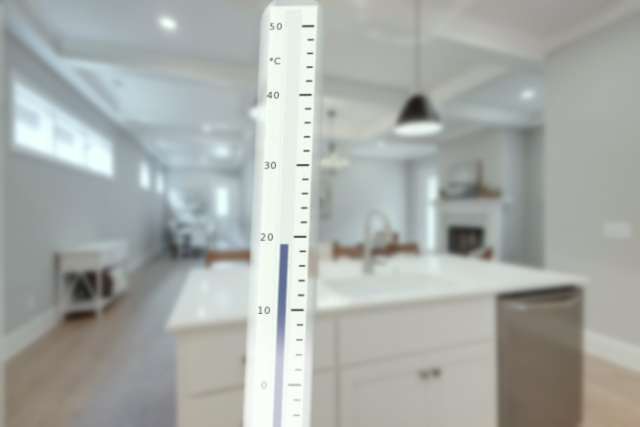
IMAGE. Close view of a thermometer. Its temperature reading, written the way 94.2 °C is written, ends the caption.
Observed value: 19 °C
